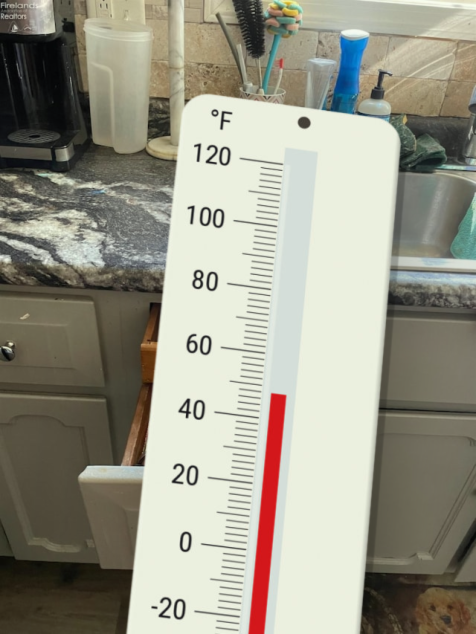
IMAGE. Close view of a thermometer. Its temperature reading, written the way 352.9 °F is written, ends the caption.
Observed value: 48 °F
